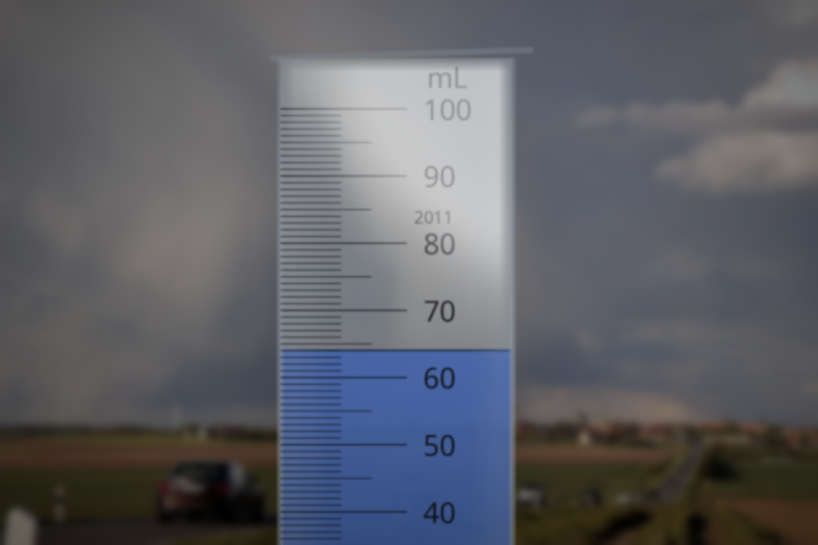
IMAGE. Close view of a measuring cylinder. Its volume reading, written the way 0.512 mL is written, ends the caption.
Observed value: 64 mL
